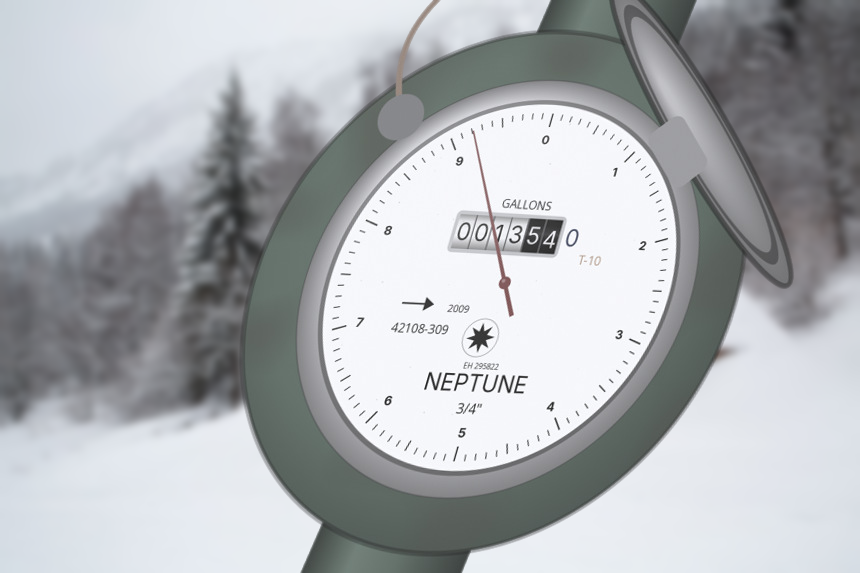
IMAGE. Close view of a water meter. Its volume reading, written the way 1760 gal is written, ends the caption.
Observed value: 13539.2 gal
